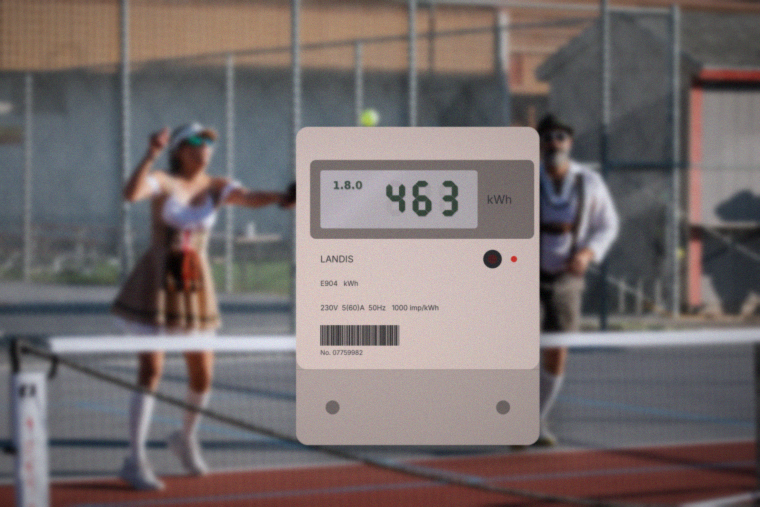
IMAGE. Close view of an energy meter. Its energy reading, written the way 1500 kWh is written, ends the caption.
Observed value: 463 kWh
